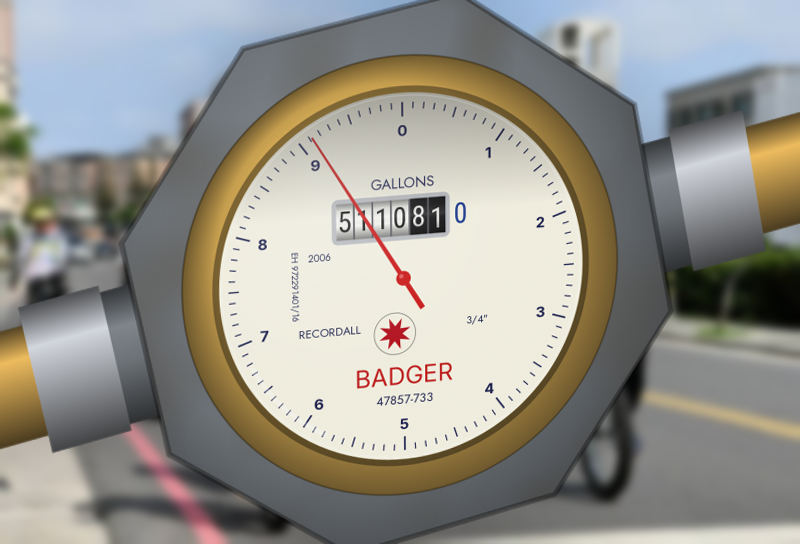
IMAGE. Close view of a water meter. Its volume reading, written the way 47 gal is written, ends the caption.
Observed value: 5110809.1 gal
